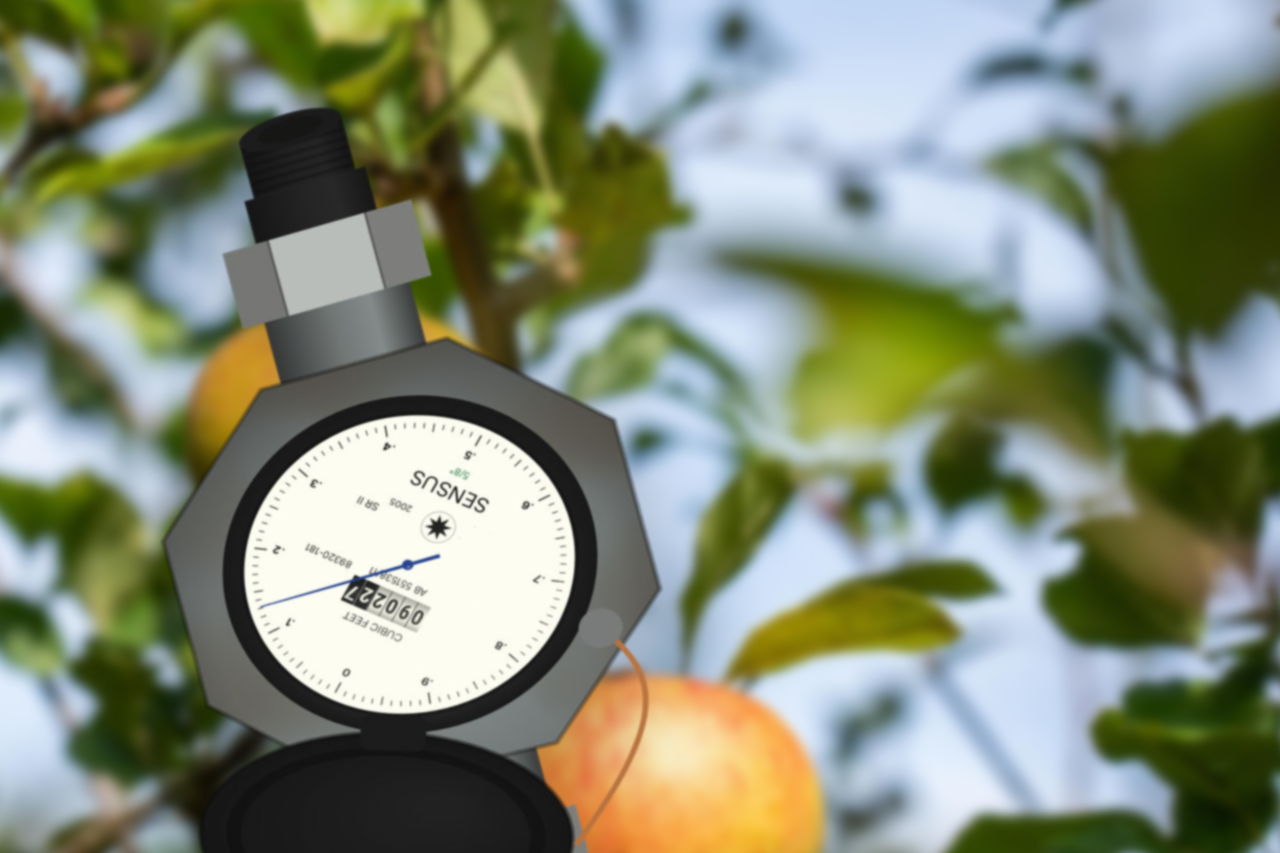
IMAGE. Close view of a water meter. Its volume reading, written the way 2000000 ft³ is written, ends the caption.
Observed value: 90227.13 ft³
